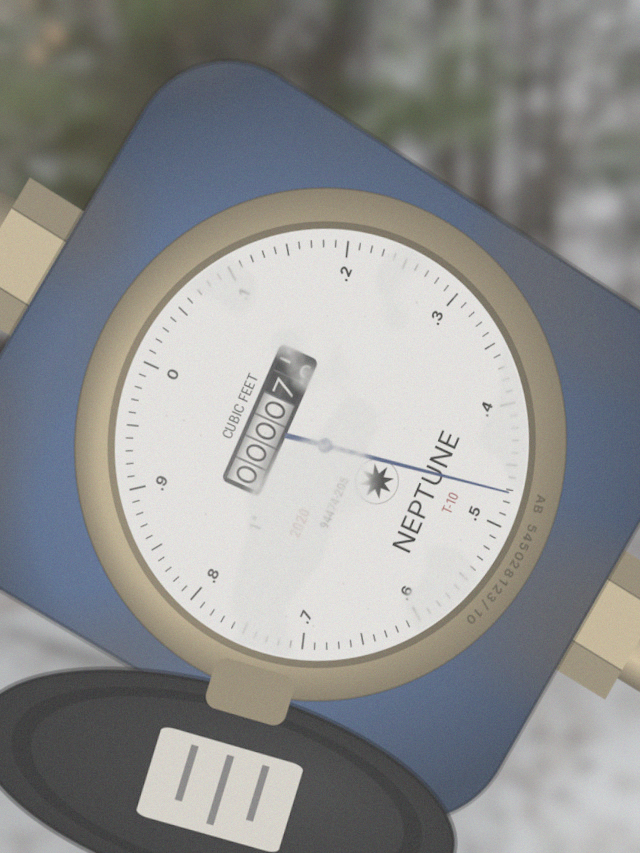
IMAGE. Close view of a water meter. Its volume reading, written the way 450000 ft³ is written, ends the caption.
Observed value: 71.47 ft³
